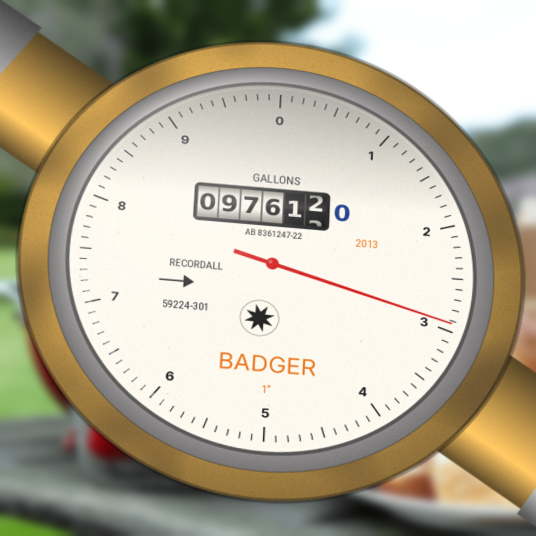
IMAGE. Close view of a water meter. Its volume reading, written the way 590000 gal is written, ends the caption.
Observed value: 976122.9 gal
